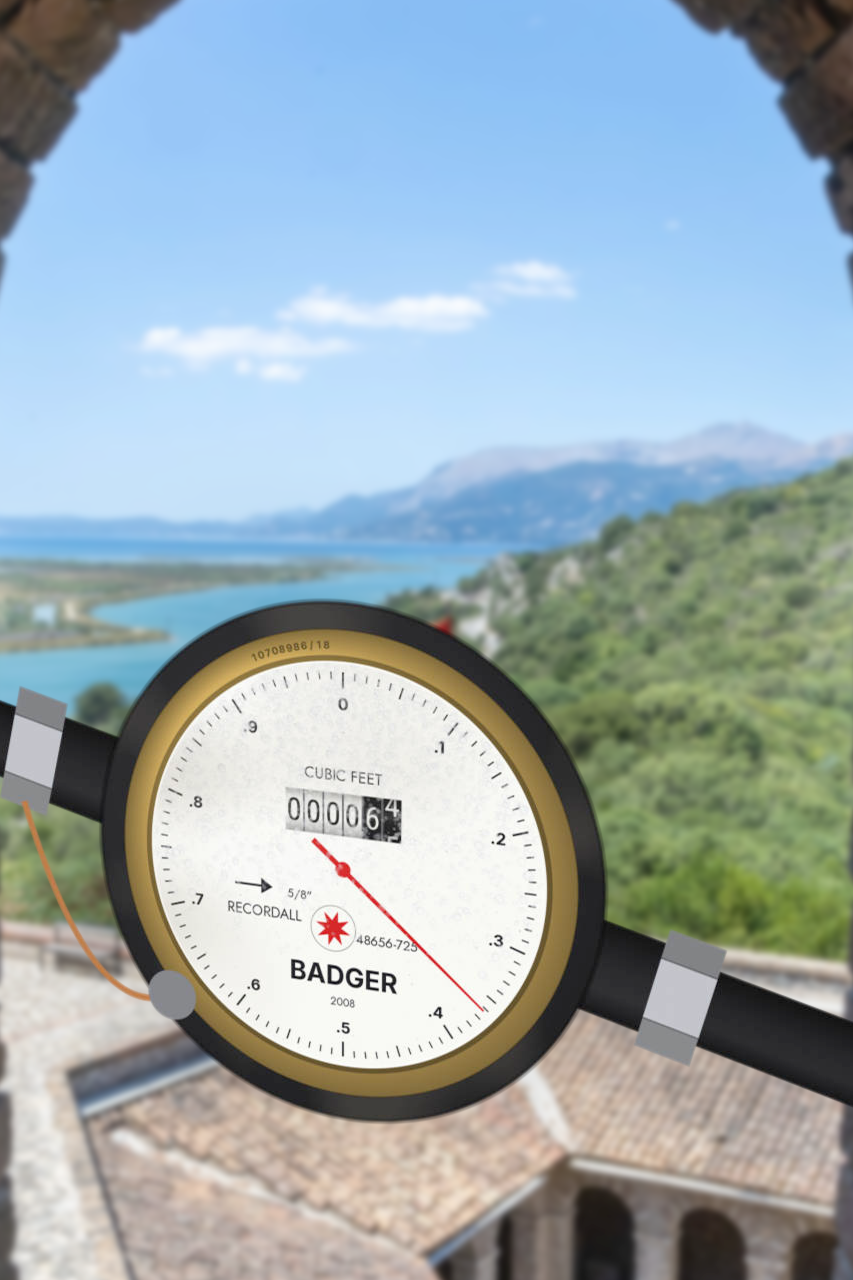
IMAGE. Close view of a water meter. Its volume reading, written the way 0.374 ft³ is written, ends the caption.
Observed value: 64.36 ft³
